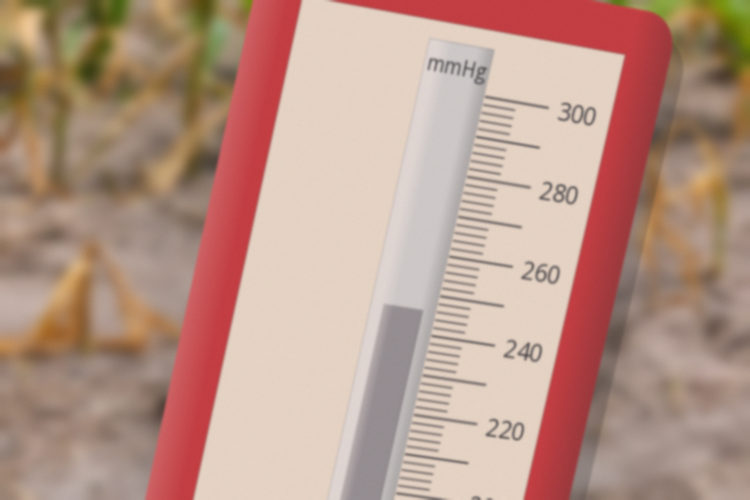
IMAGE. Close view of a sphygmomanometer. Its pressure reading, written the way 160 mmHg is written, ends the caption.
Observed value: 246 mmHg
